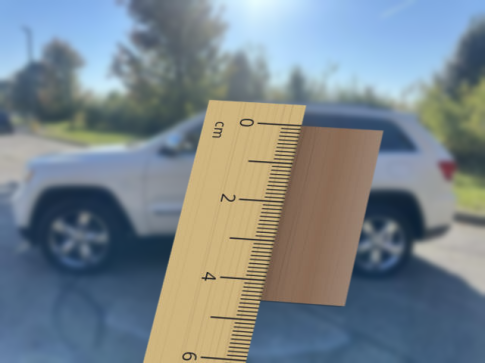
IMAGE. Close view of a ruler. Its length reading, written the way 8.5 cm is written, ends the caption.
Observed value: 4.5 cm
